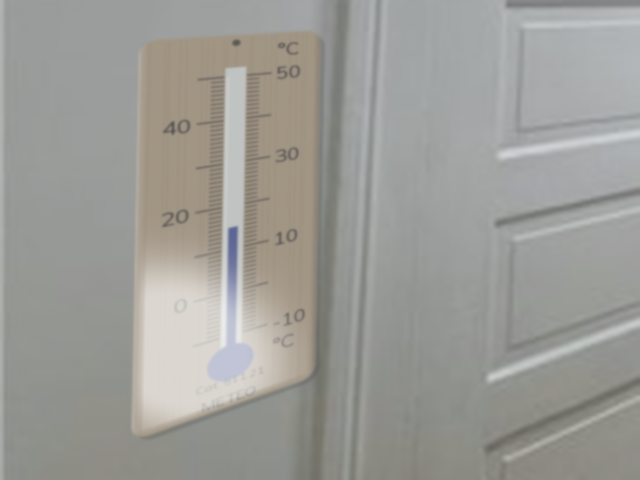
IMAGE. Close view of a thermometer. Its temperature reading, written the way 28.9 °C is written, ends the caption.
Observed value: 15 °C
